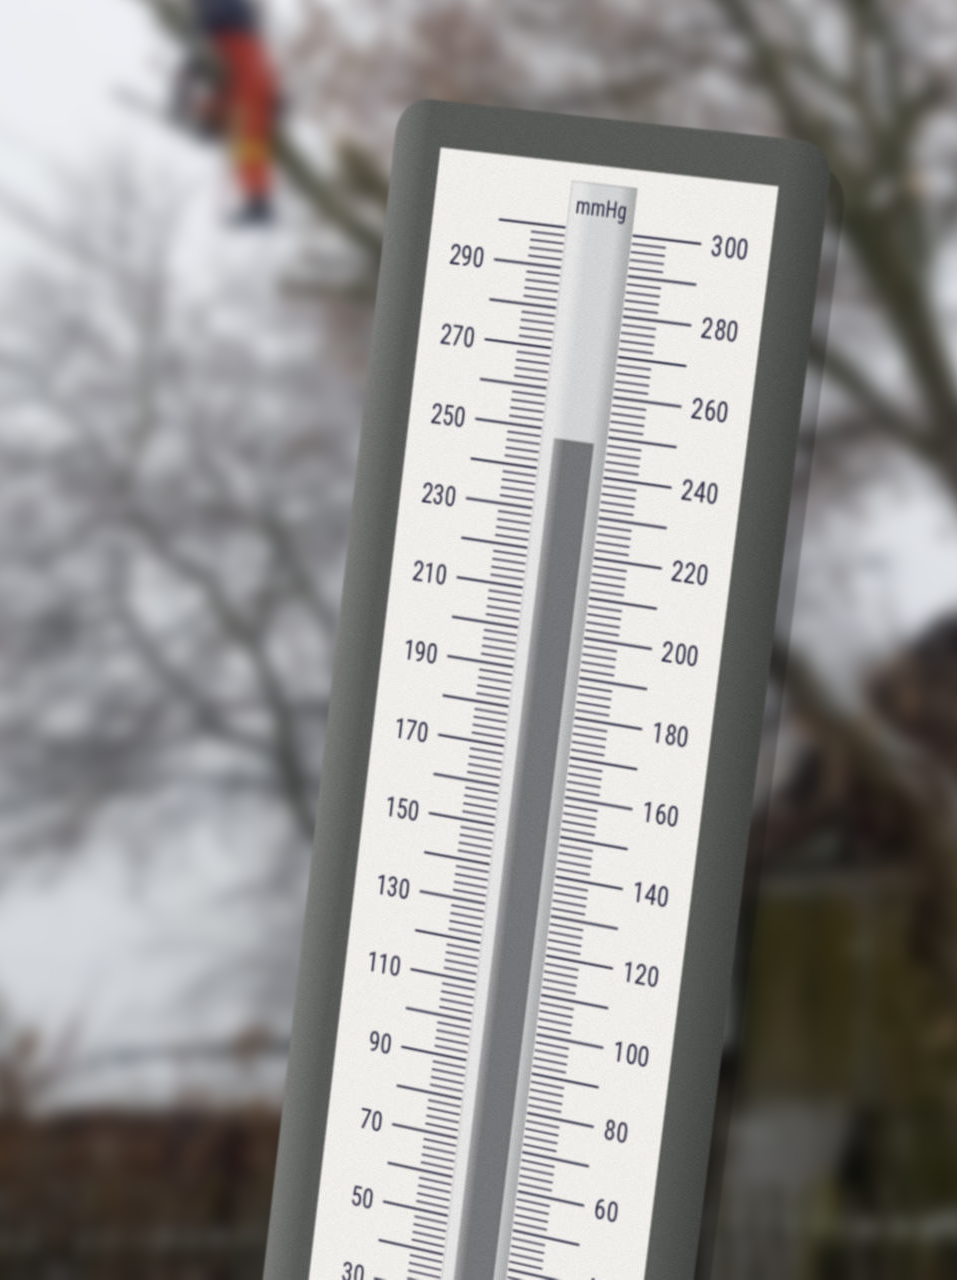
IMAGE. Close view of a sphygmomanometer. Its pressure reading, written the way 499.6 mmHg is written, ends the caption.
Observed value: 248 mmHg
